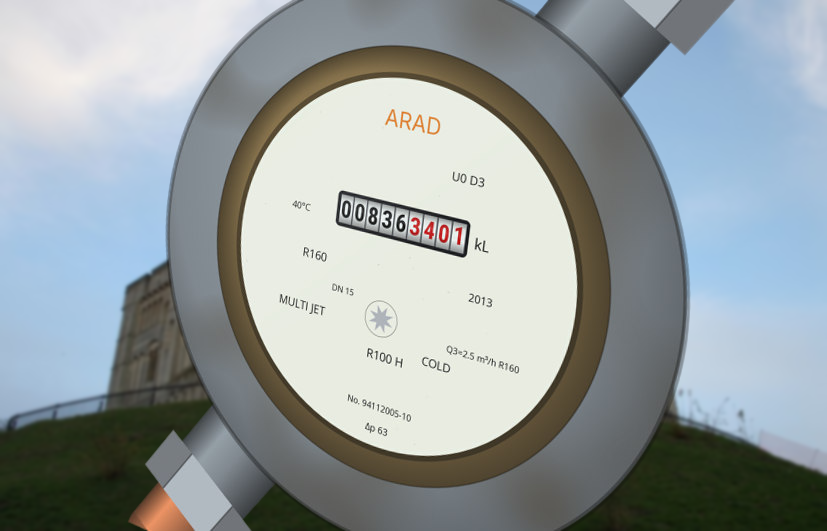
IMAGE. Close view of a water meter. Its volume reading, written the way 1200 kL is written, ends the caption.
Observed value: 836.3401 kL
